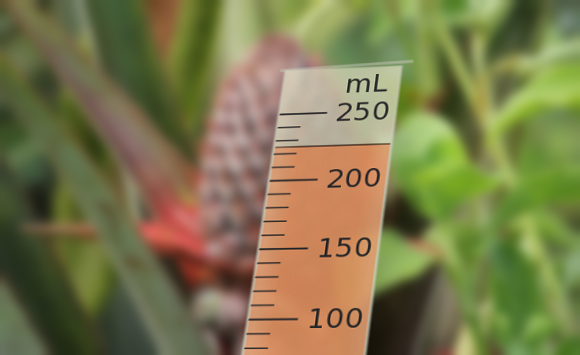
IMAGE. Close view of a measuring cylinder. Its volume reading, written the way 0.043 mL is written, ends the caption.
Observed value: 225 mL
